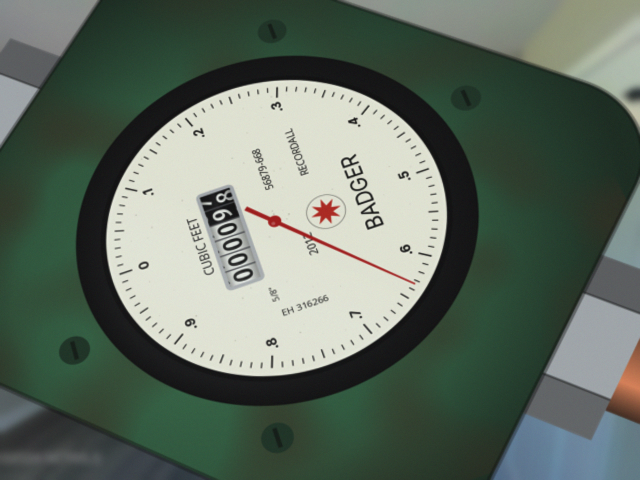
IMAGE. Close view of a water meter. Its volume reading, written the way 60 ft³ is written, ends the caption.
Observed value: 97.63 ft³
